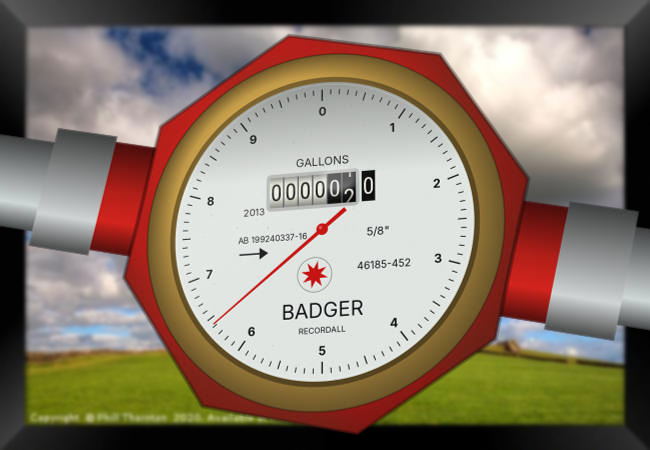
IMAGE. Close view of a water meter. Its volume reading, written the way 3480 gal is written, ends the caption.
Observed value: 16.4 gal
